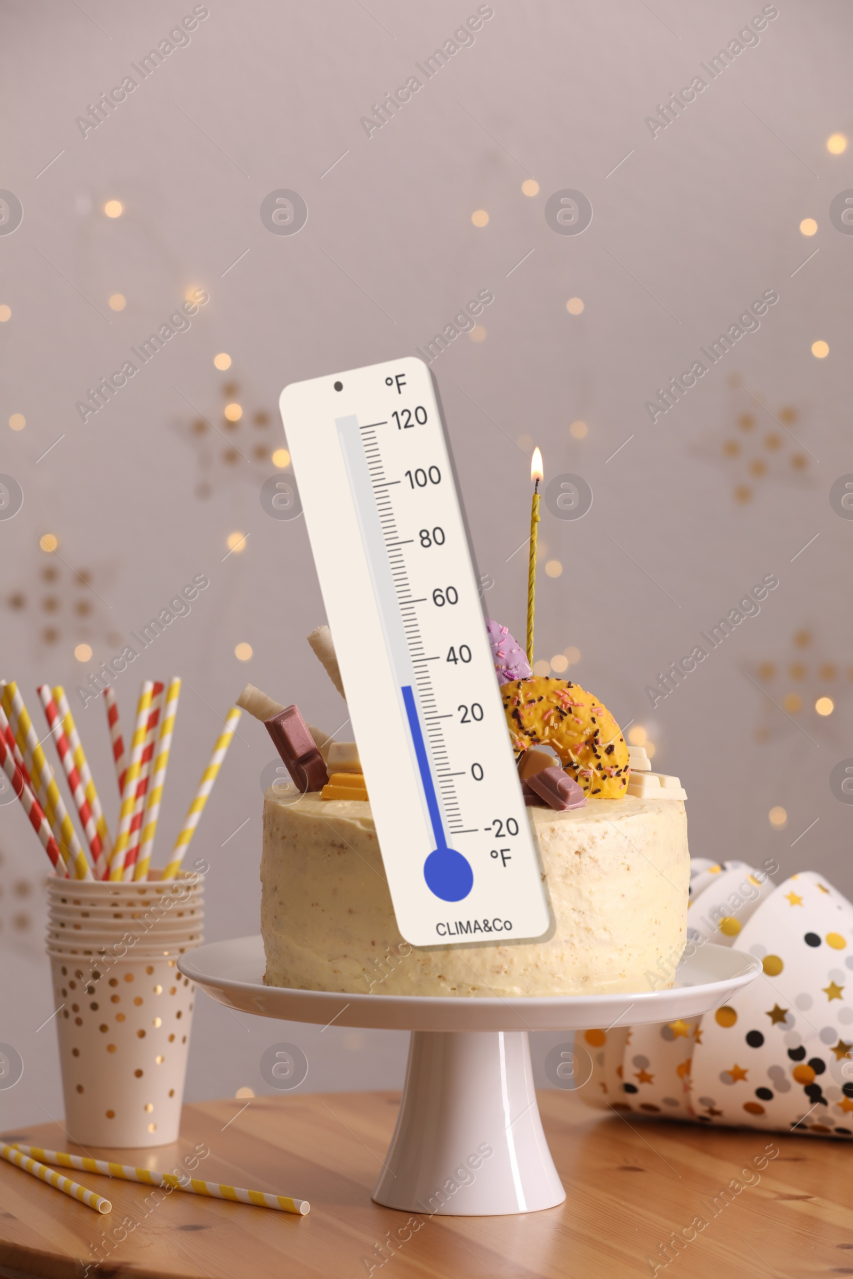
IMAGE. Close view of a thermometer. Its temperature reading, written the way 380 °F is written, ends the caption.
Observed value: 32 °F
